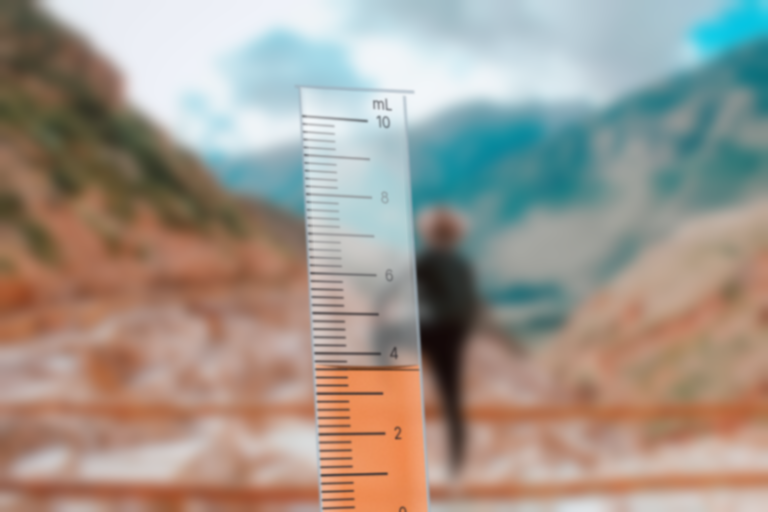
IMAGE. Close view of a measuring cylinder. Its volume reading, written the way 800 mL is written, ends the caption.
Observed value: 3.6 mL
